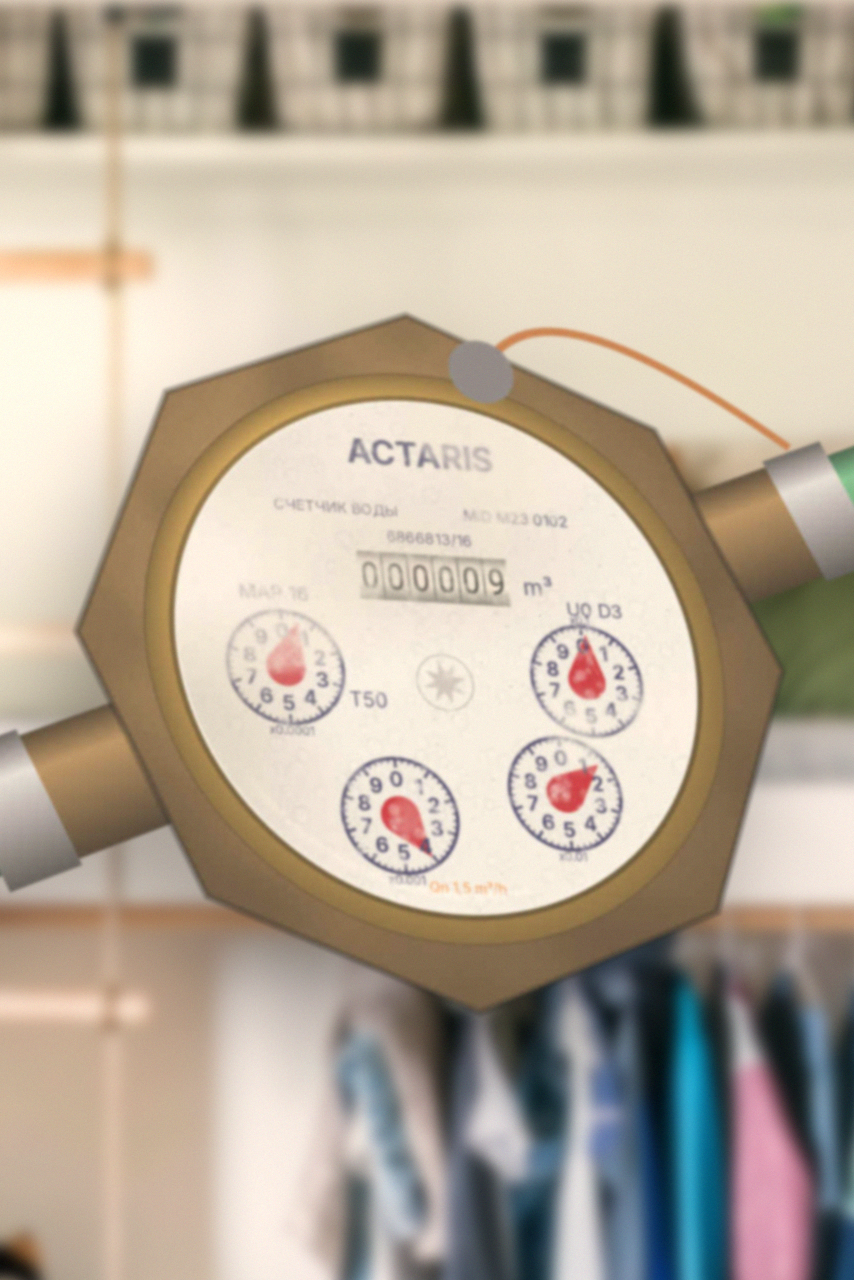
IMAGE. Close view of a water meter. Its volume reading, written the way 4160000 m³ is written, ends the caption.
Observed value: 9.0140 m³
